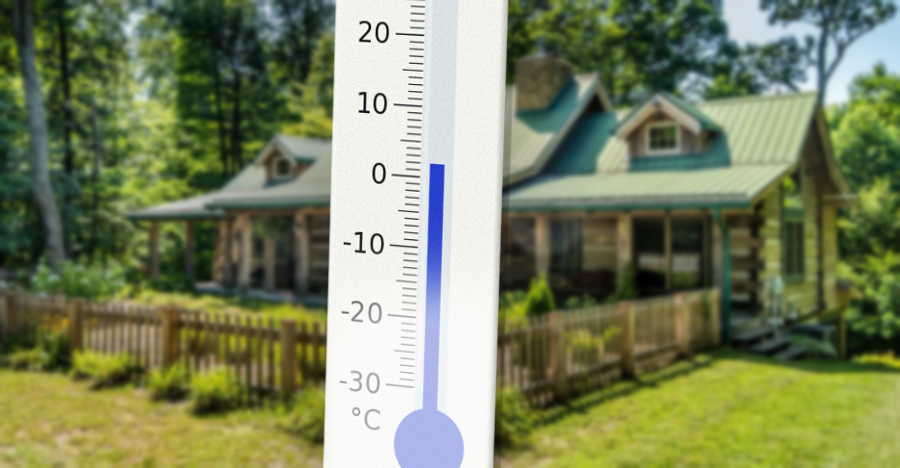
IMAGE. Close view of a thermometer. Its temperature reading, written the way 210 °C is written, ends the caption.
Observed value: 2 °C
